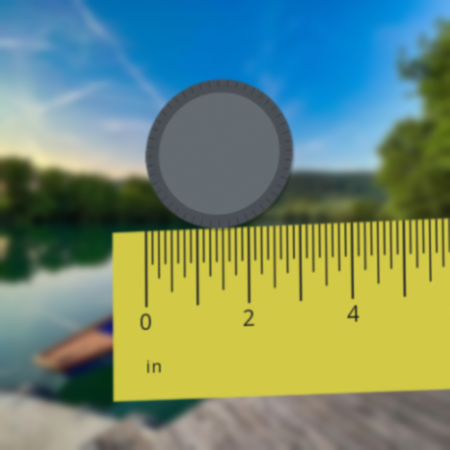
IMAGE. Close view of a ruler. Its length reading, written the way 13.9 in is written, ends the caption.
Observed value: 2.875 in
